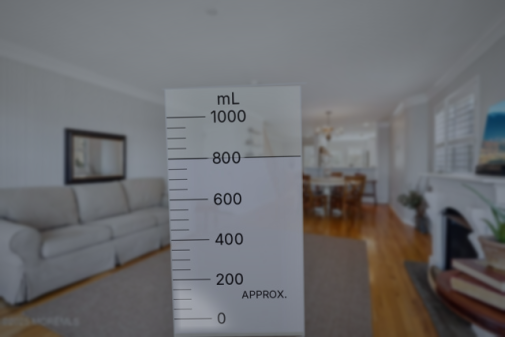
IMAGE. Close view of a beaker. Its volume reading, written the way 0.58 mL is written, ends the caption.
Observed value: 800 mL
